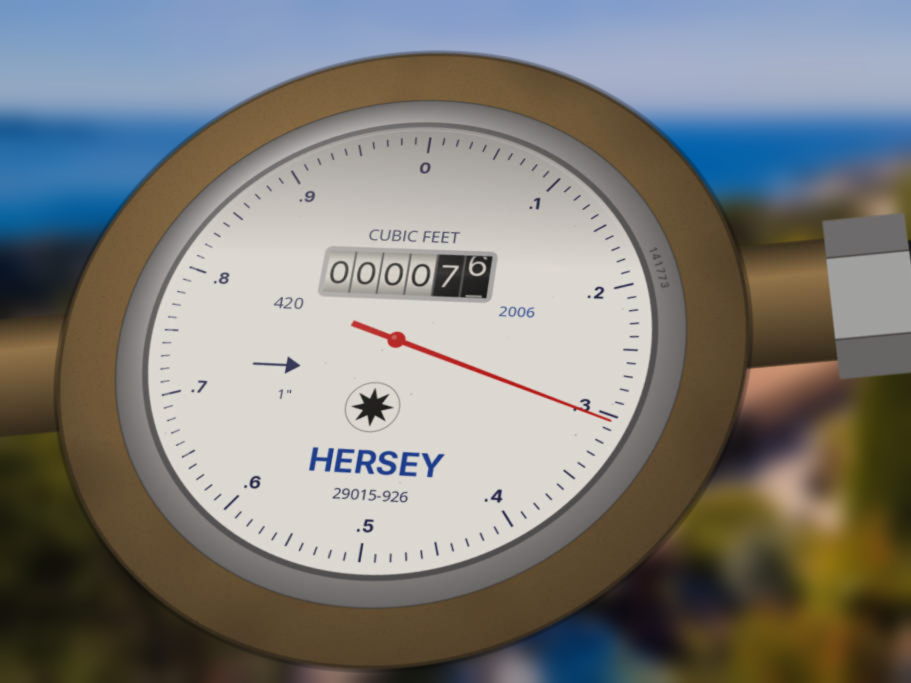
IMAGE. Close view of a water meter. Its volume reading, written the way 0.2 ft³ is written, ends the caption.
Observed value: 76.30 ft³
